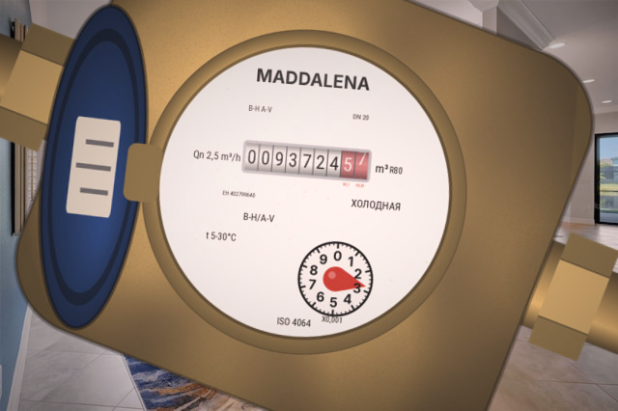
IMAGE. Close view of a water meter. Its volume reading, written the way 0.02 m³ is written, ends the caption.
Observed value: 93724.572 m³
